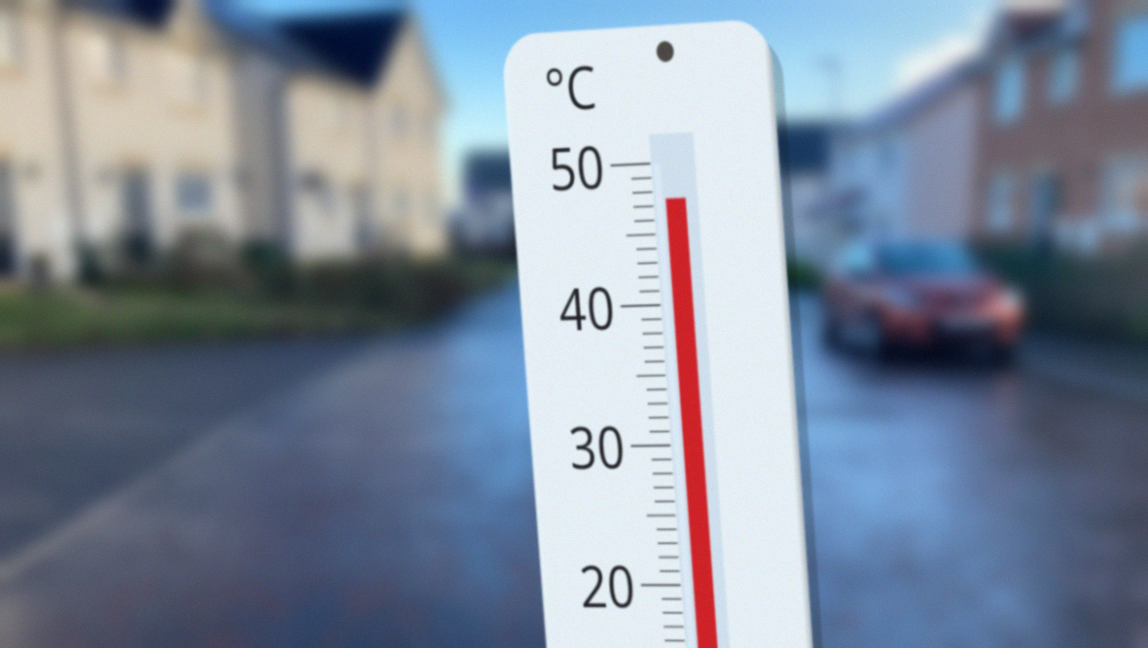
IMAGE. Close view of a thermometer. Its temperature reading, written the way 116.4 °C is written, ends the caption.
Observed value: 47.5 °C
